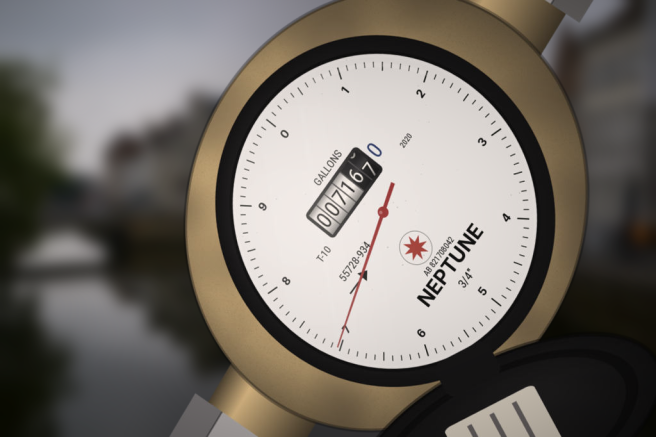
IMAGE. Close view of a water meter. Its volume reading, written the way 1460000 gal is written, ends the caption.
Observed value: 71667.0 gal
